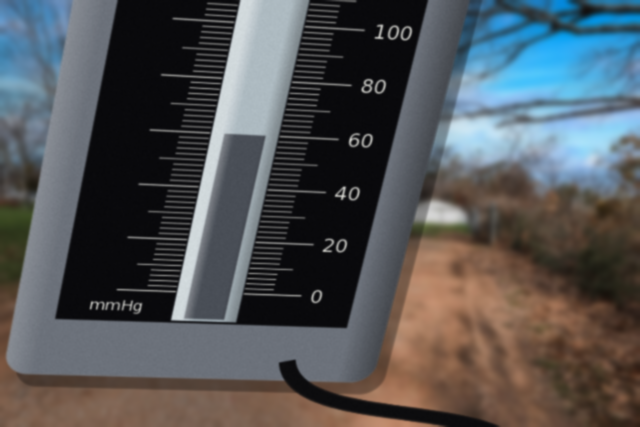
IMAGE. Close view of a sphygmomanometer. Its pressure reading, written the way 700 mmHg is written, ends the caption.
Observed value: 60 mmHg
